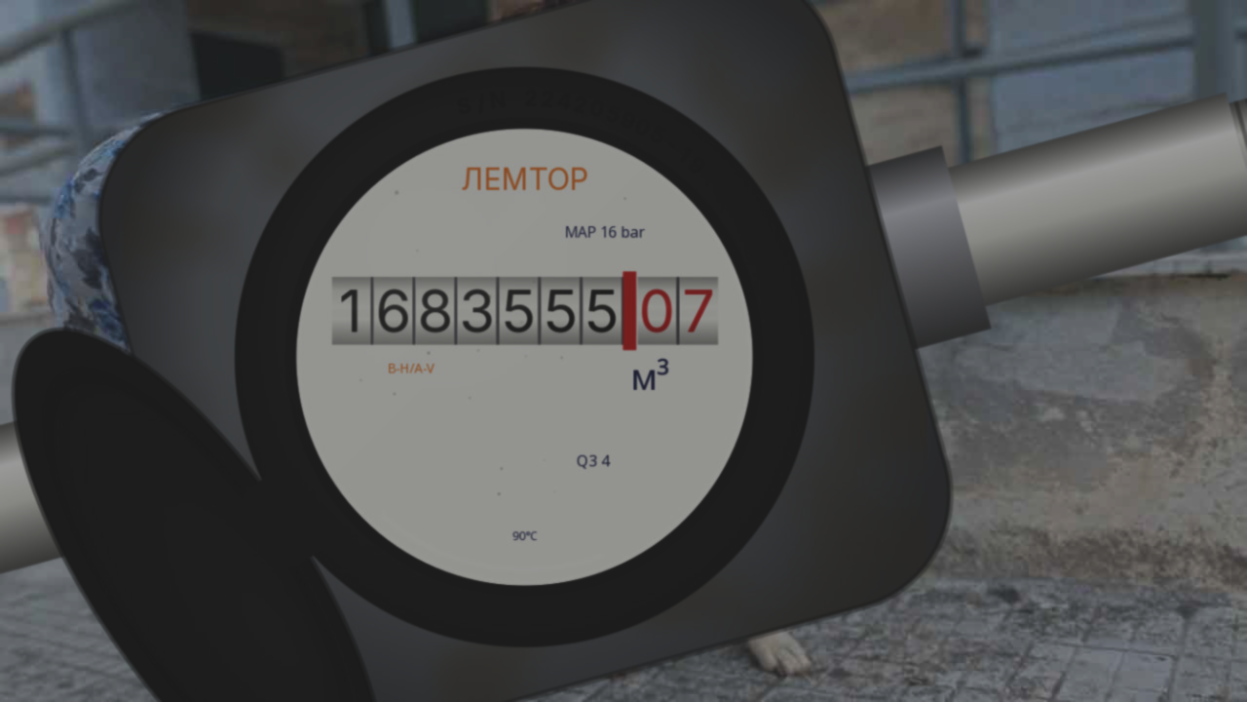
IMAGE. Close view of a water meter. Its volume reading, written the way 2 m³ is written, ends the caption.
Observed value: 1683555.07 m³
